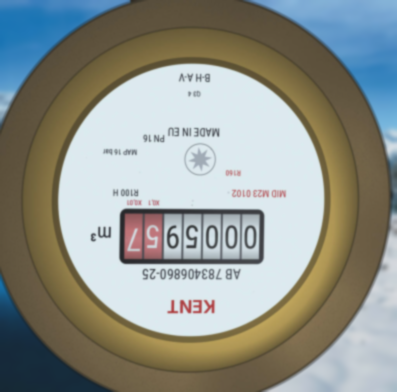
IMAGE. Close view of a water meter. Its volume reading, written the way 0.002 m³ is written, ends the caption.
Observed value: 59.57 m³
